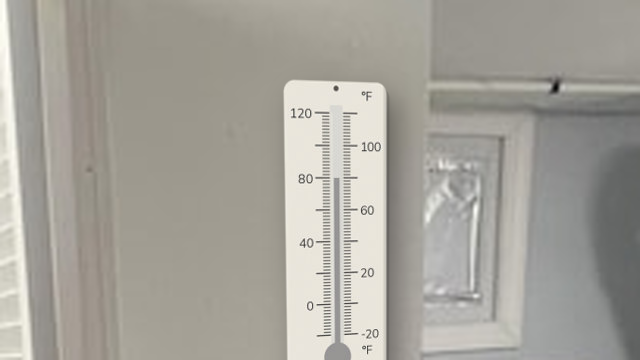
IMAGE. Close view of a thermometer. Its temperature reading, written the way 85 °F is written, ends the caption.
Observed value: 80 °F
